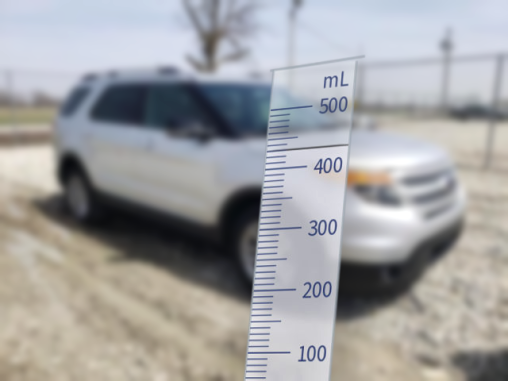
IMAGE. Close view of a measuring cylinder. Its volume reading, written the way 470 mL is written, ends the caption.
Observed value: 430 mL
